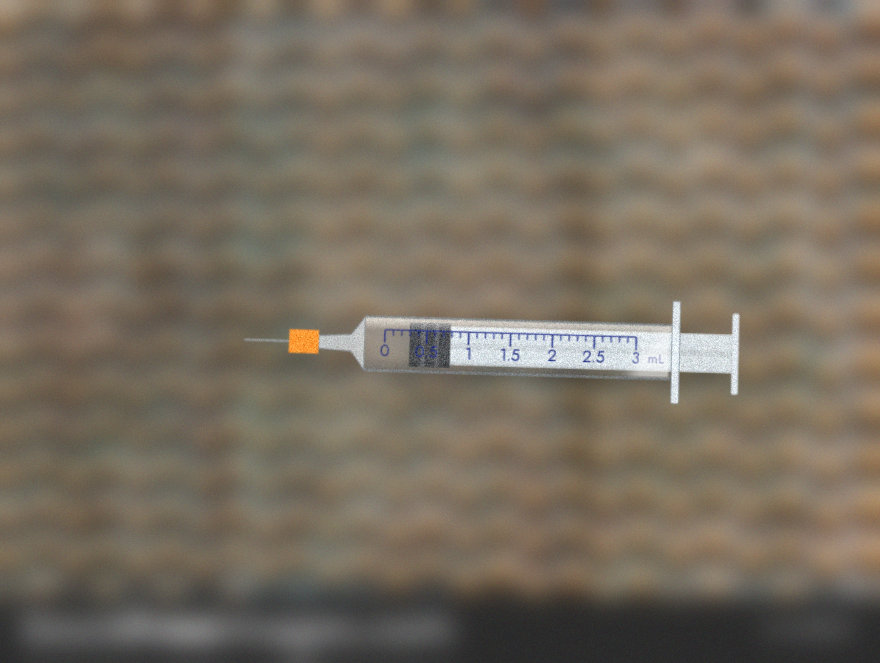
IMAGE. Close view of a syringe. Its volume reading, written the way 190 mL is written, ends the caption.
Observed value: 0.3 mL
